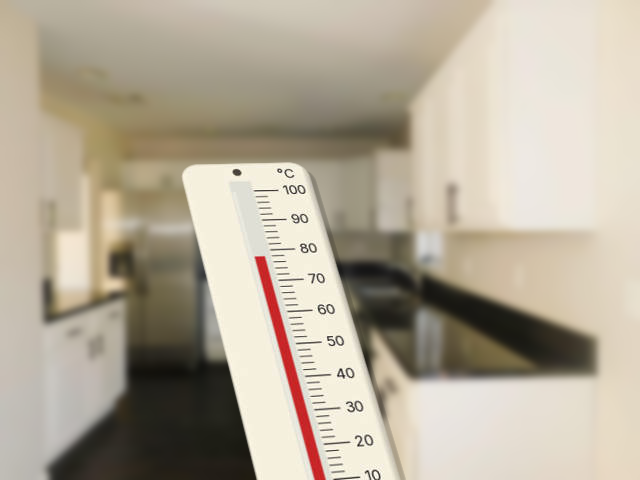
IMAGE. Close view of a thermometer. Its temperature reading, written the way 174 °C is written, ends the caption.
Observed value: 78 °C
